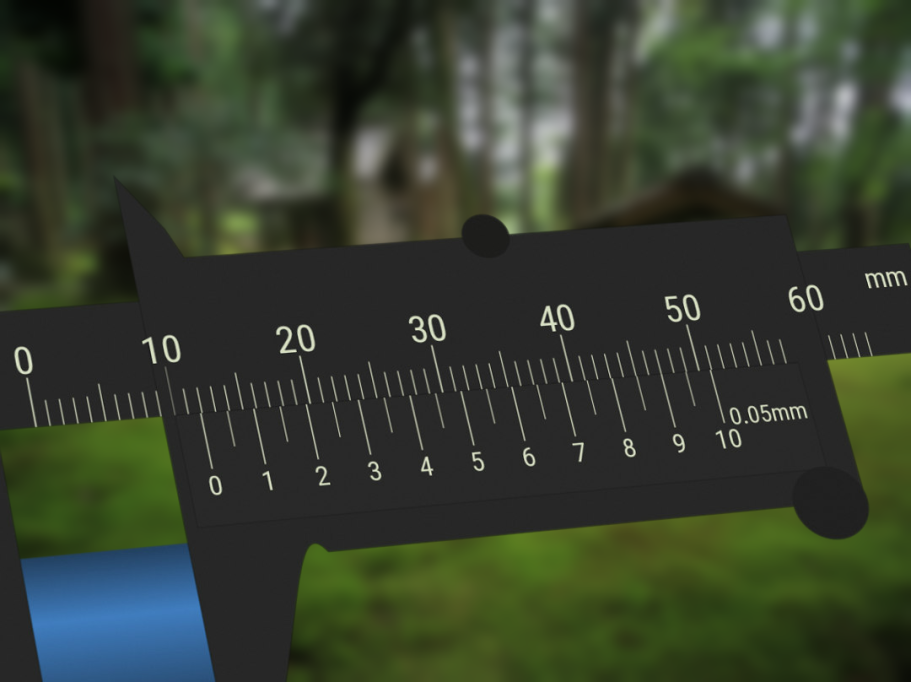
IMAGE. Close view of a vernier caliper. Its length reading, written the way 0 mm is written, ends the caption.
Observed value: 11.9 mm
